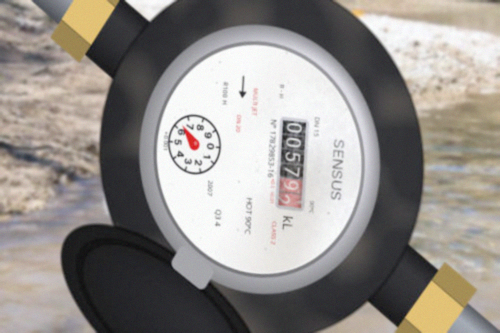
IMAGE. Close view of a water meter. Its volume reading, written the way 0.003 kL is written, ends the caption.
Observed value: 57.916 kL
